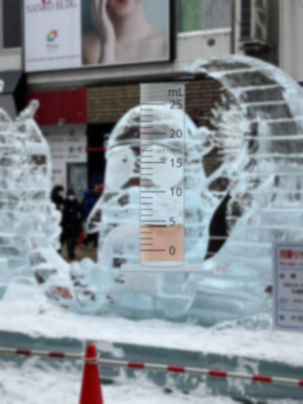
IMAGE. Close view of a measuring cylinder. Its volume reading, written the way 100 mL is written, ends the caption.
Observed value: 4 mL
